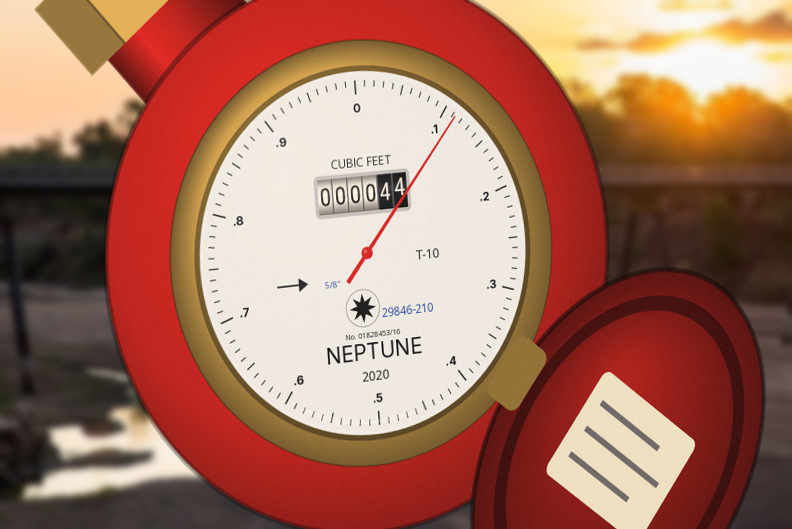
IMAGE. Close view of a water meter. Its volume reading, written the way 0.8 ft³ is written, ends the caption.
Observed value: 44.11 ft³
